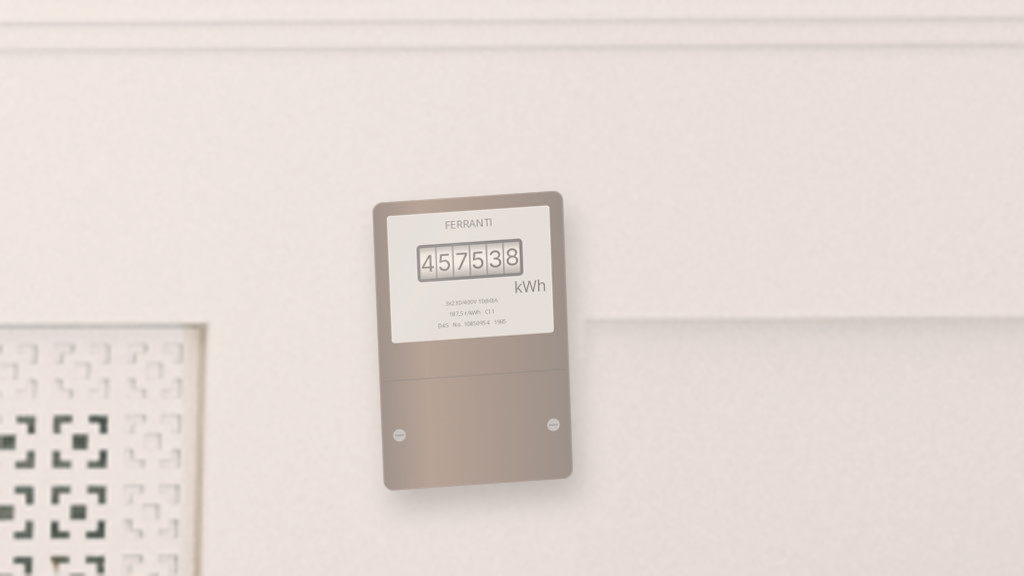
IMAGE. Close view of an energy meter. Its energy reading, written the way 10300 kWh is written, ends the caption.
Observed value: 457538 kWh
